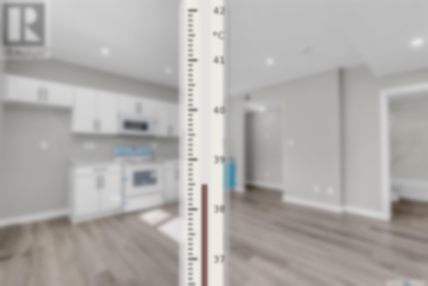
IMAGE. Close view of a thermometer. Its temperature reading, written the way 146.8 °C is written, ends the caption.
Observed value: 38.5 °C
